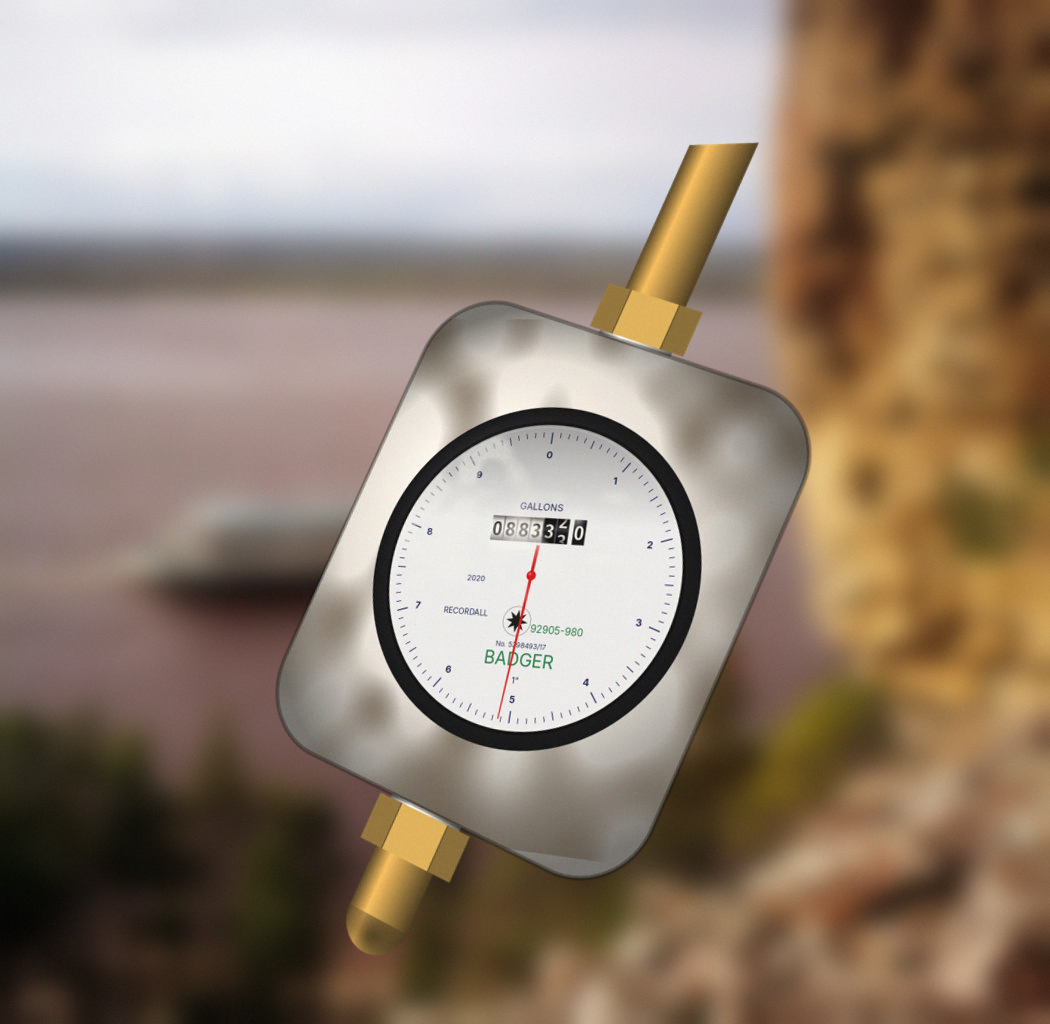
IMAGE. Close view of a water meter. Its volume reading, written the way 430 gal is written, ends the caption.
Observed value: 883325.1 gal
